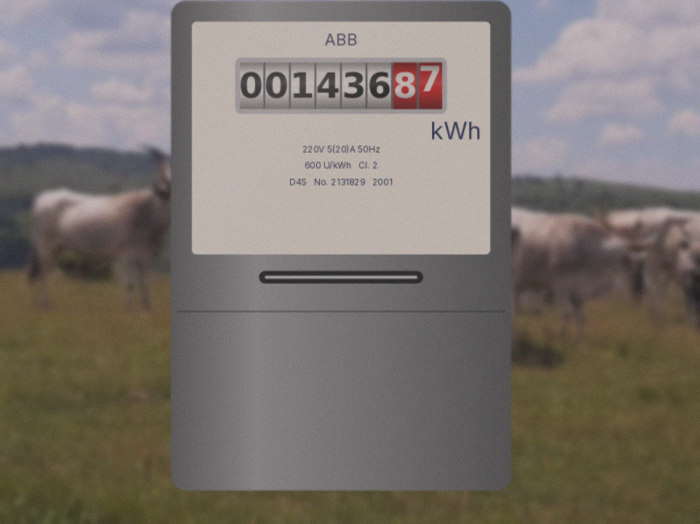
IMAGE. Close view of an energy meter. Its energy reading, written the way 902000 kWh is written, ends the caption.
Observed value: 1436.87 kWh
